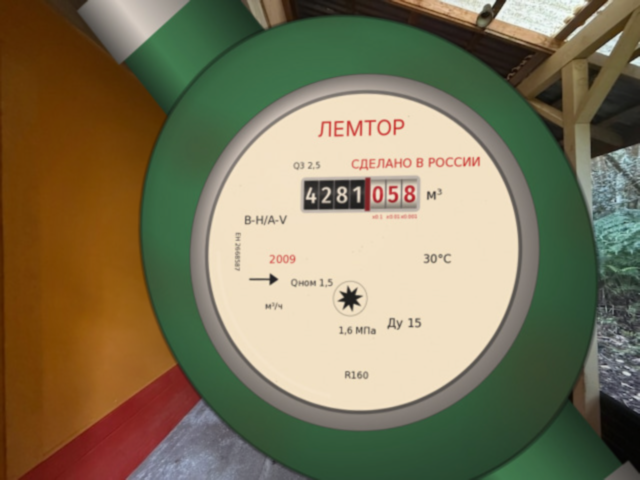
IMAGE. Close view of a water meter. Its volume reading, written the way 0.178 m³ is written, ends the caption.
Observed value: 4281.058 m³
